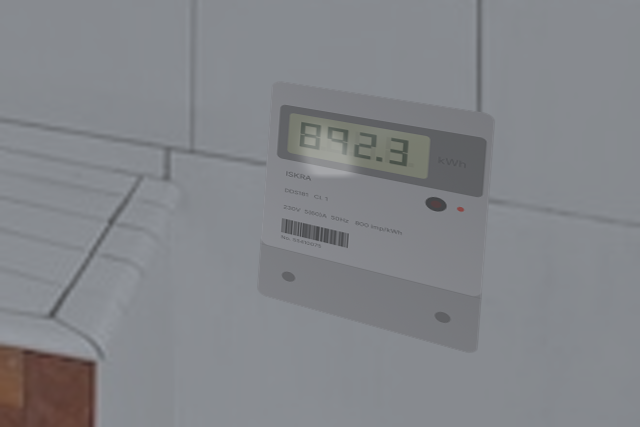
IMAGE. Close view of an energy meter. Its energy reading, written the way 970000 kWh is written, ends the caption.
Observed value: 892.3 kWh
